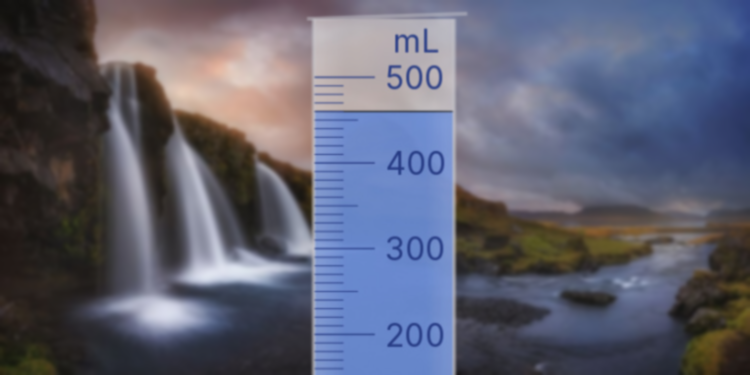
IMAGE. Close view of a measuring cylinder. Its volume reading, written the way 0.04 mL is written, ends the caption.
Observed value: 460 mL
